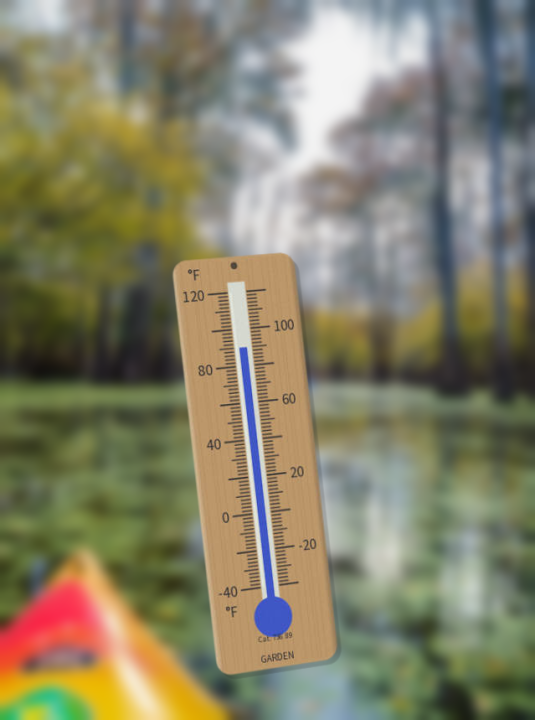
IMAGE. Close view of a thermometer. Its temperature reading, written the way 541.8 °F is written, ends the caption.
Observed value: 90 °F
